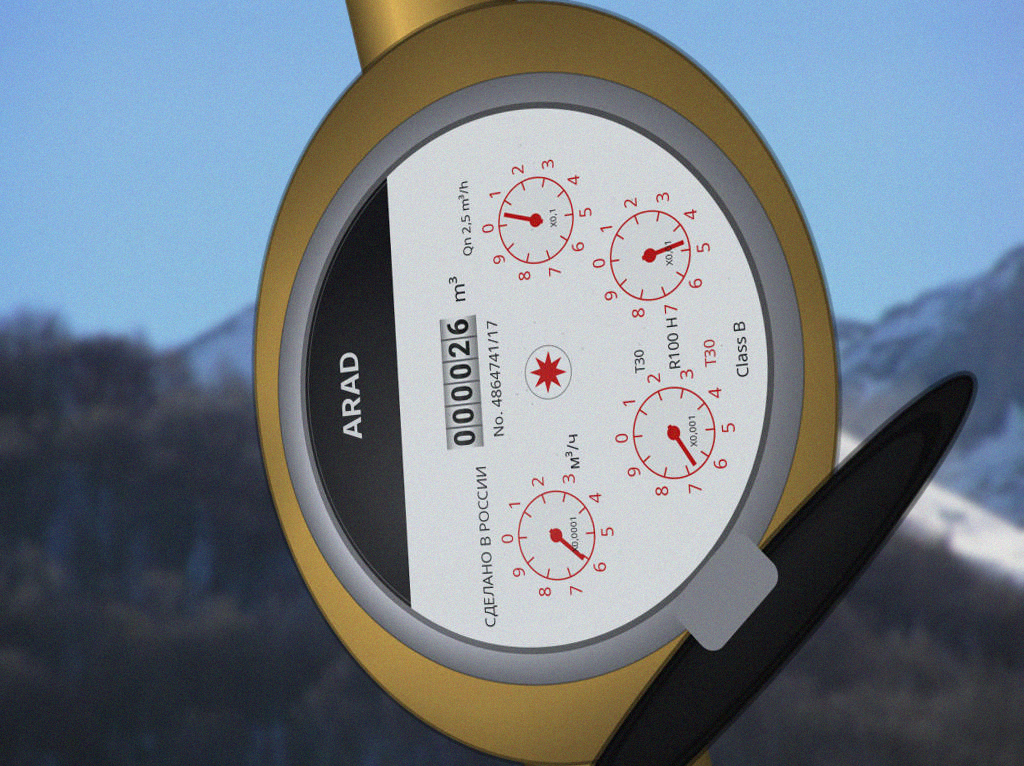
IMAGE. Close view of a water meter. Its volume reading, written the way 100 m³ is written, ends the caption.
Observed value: 26.0466 m³
